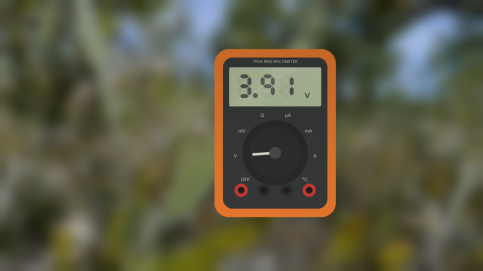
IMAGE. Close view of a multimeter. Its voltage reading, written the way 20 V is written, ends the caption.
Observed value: 3.91 V
